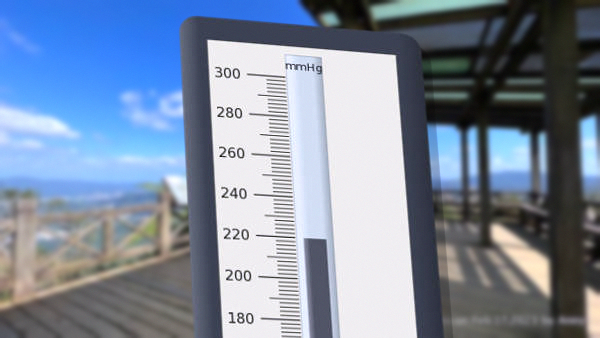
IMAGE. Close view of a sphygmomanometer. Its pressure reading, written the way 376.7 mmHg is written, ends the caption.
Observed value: 220 mmHg
